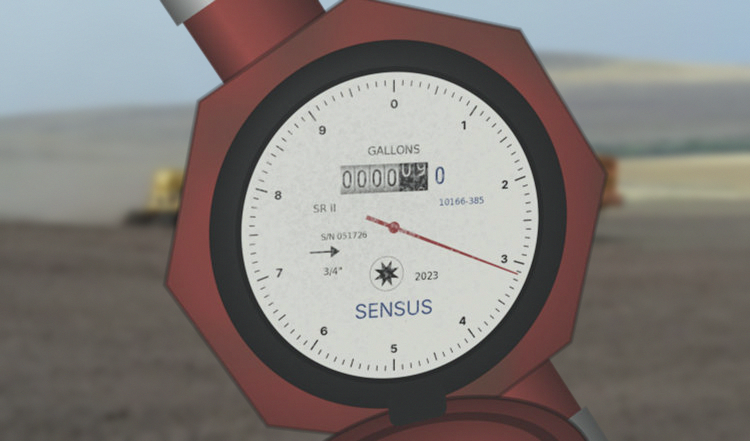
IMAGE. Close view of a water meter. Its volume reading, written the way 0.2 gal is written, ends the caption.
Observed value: 93.1 gal
